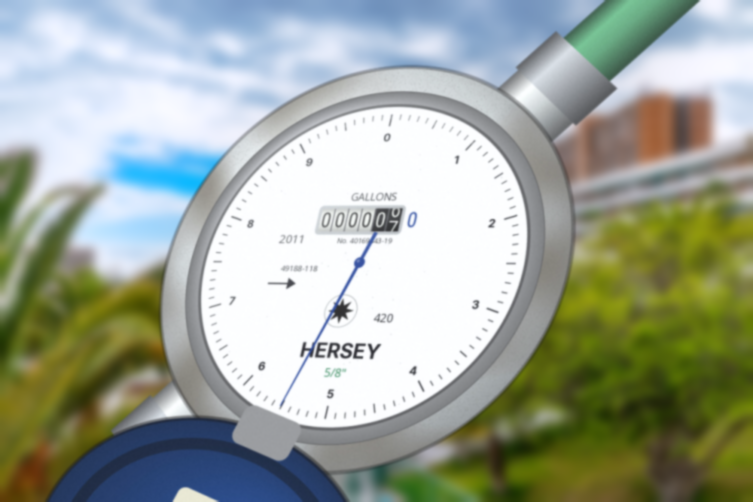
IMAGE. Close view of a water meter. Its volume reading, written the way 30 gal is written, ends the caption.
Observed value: 65.5 gal
